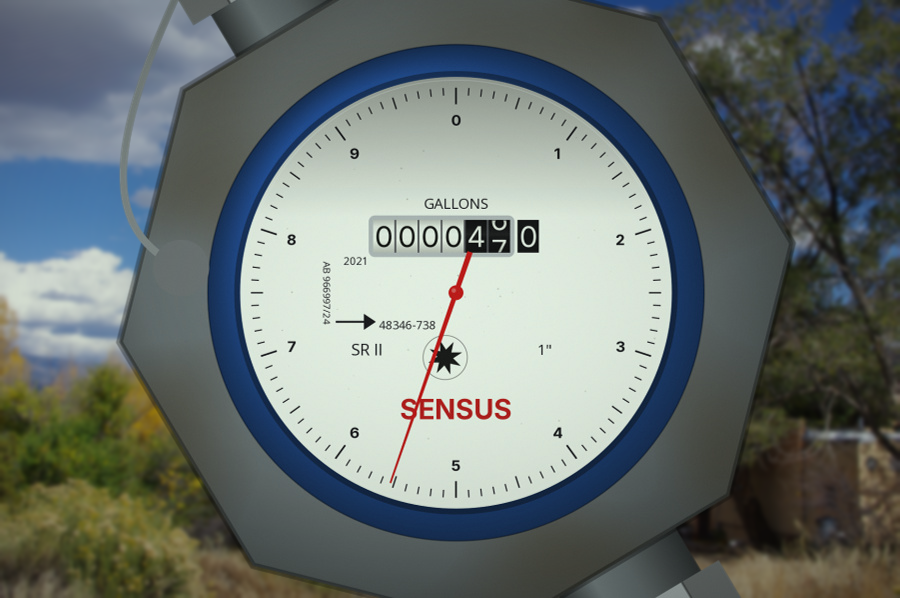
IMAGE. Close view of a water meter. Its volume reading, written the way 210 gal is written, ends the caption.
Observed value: 465.5 gal
